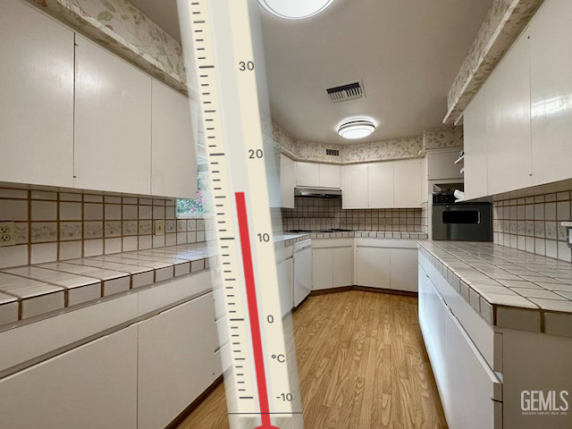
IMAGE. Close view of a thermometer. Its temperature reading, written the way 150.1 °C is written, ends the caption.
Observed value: 15.5 °C
